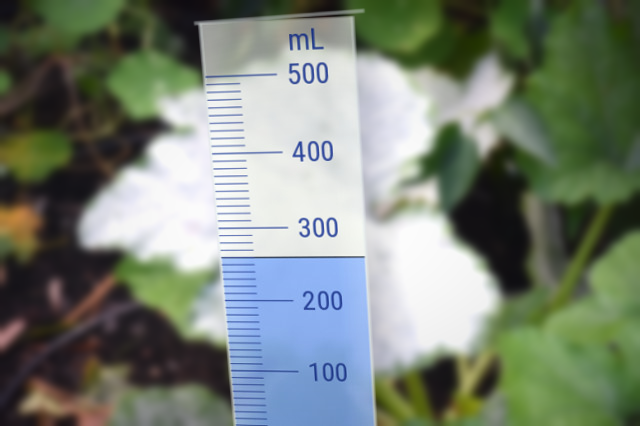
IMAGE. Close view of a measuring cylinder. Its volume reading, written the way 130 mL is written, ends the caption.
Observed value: 260 mL
